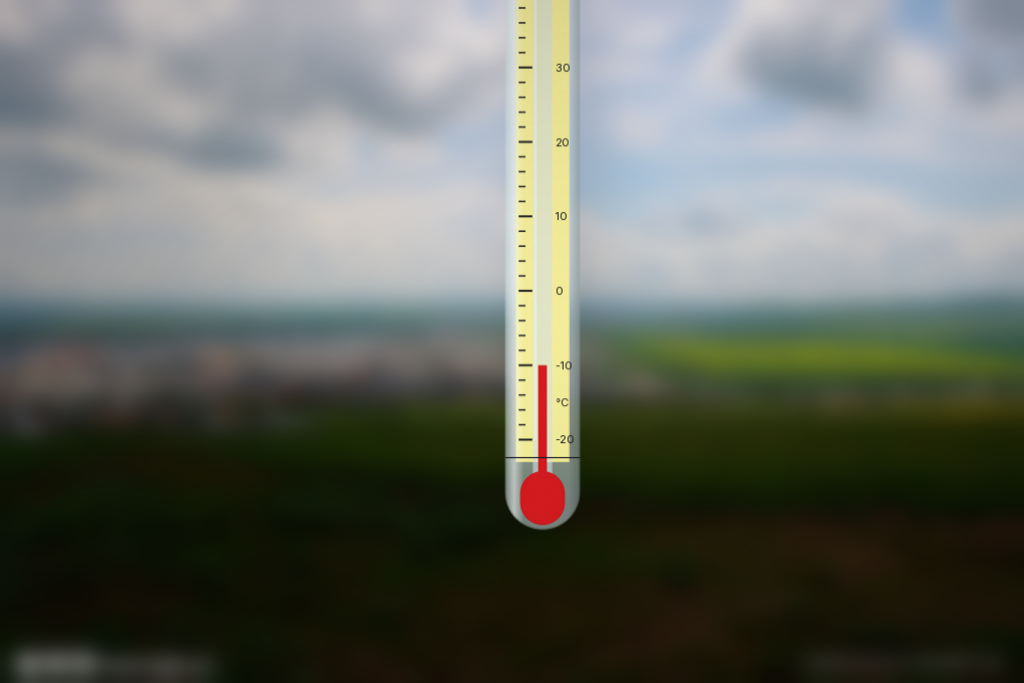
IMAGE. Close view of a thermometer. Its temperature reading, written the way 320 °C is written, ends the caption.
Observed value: -10 °C
